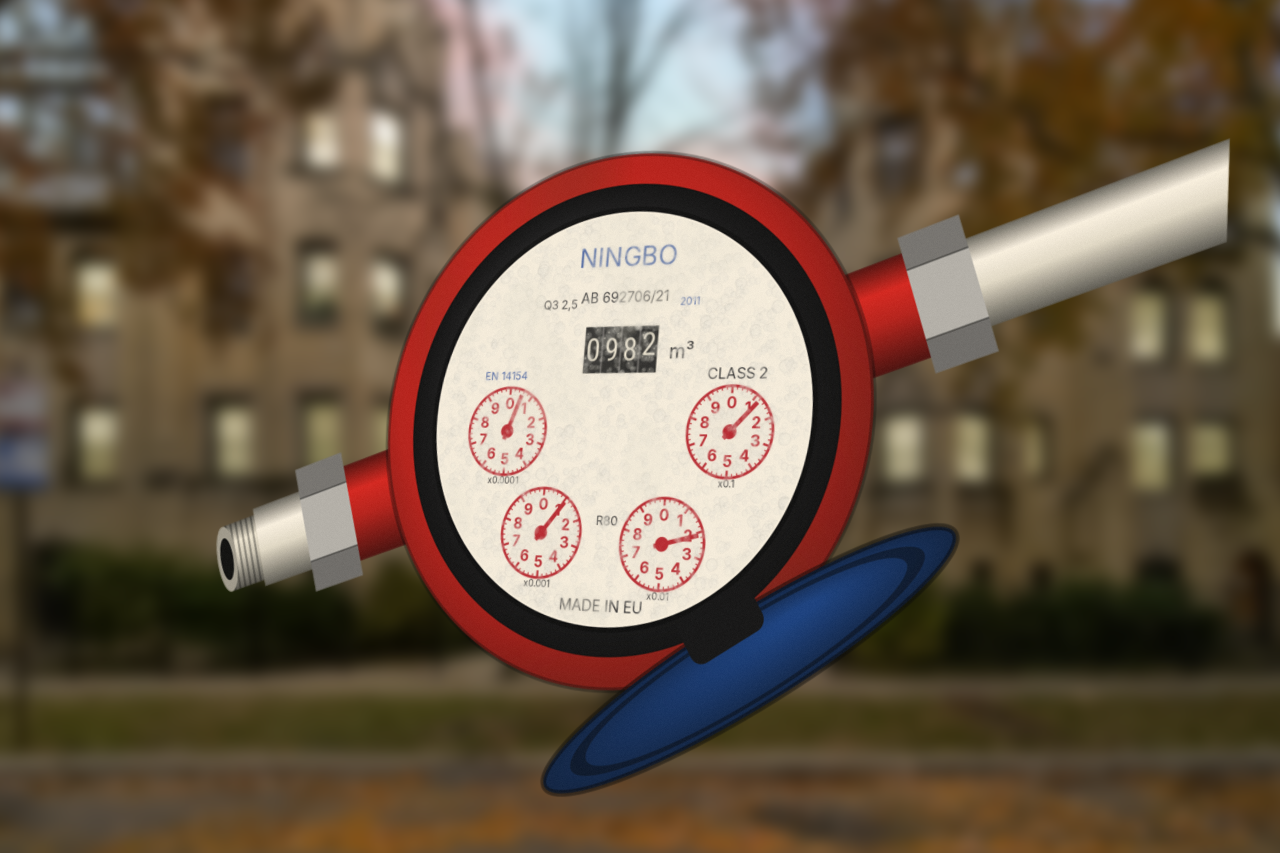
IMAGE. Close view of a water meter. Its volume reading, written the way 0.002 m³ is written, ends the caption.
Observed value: 982.1210 m³
